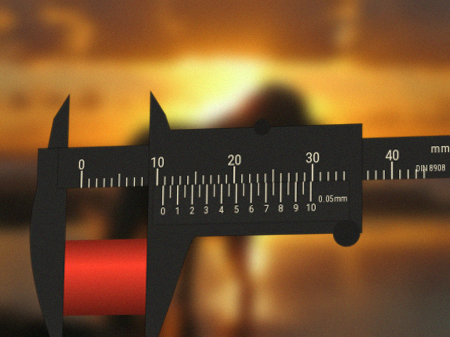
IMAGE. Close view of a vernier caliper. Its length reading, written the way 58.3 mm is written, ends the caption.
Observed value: 10.8 mm
